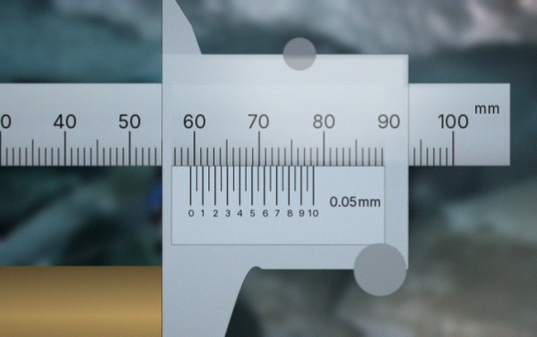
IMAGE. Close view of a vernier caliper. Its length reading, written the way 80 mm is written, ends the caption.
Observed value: 59.4 mm
